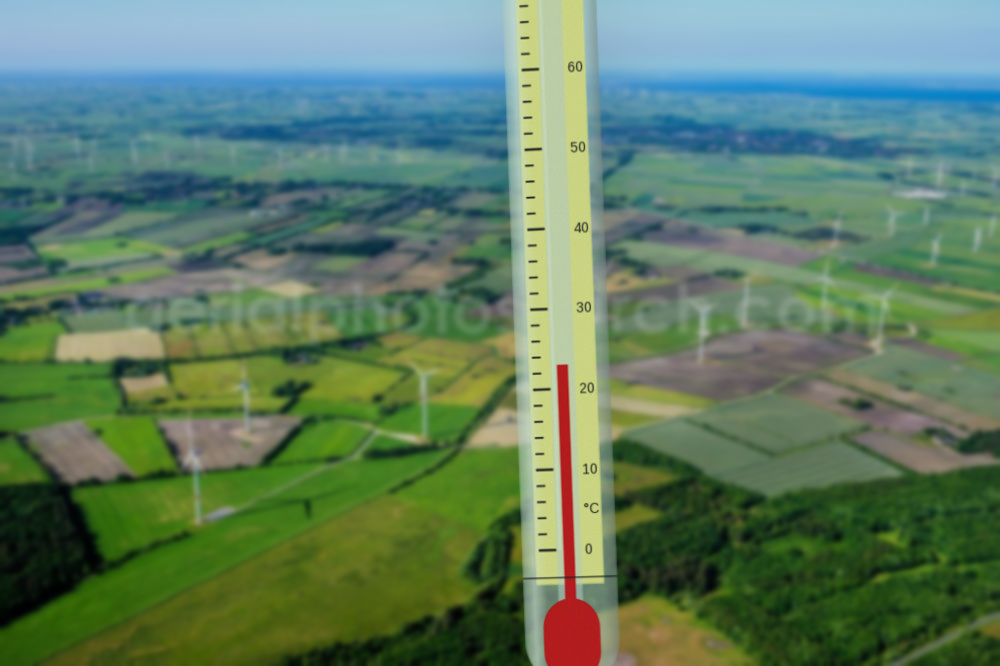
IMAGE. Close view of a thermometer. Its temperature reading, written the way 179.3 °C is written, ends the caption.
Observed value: 23 °C
